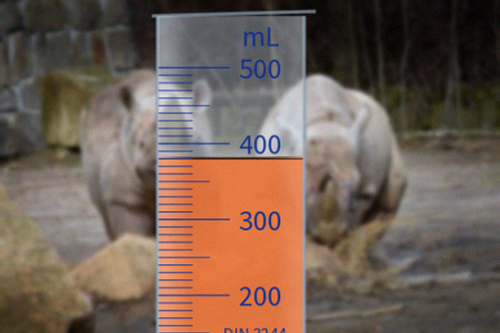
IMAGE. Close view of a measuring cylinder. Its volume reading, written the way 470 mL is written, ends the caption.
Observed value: 380 mL
